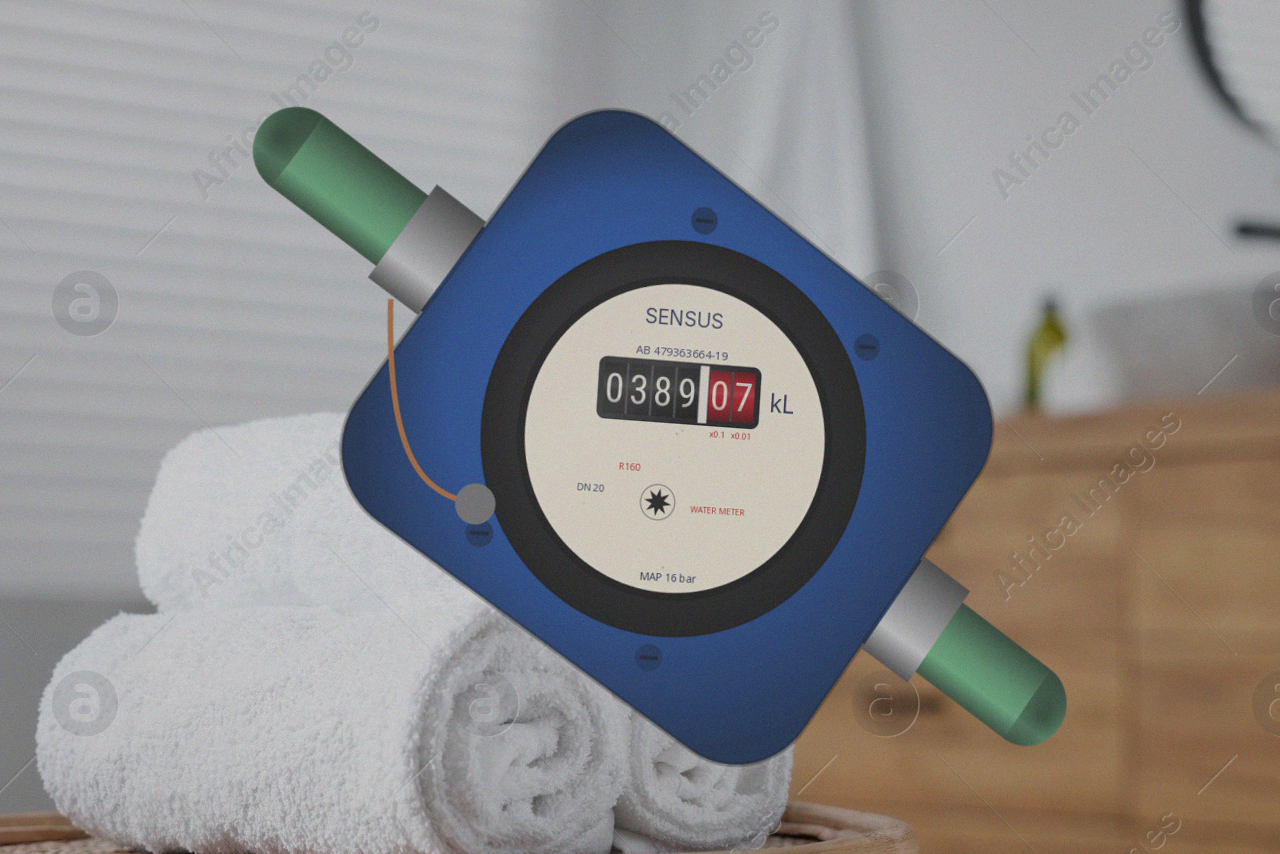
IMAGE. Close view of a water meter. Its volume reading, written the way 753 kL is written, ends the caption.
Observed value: 389.07 kL
